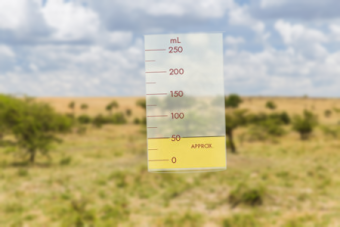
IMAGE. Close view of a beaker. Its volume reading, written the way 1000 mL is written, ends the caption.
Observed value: 50 mL
